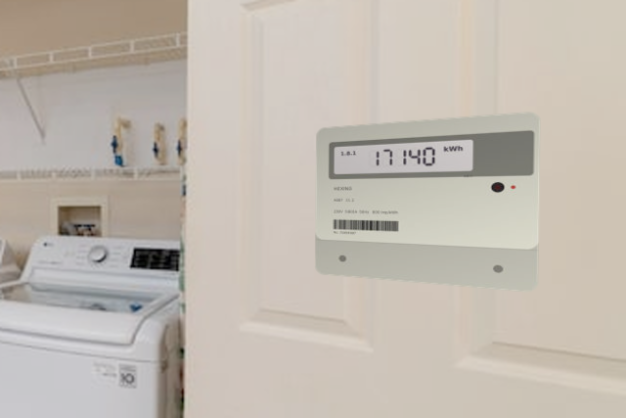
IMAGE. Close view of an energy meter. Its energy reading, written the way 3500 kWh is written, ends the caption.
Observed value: 17140 kWh
